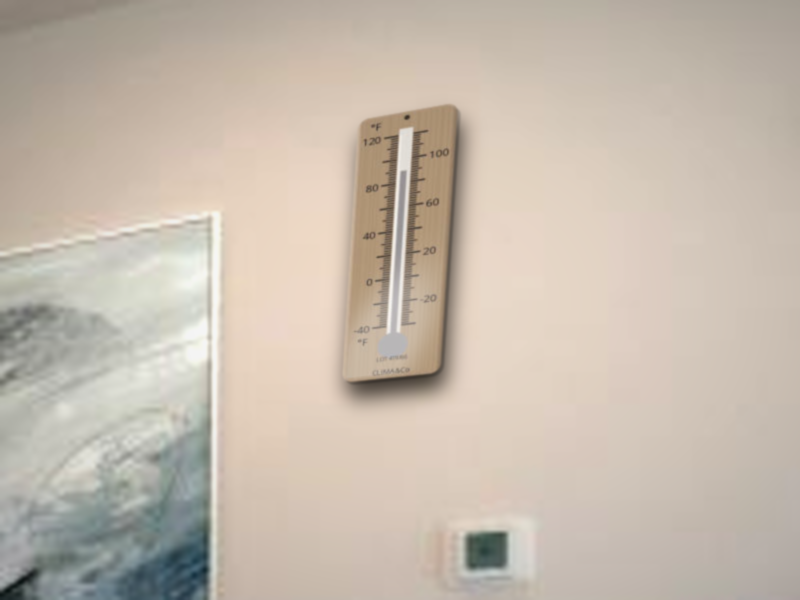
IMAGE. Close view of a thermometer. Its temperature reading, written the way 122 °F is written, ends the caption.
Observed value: 90 °F
